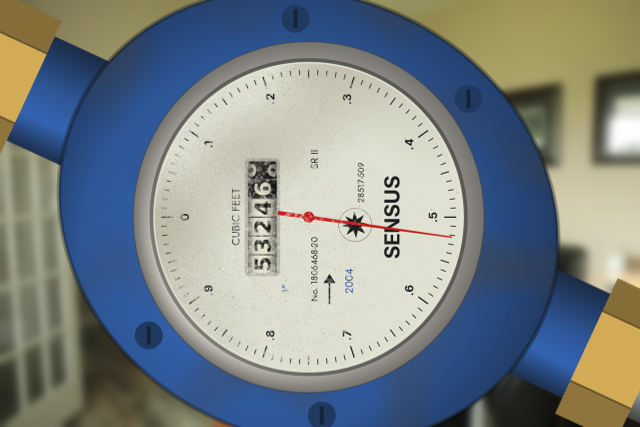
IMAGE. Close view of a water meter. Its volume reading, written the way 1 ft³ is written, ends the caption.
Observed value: 532468.52 ft³
